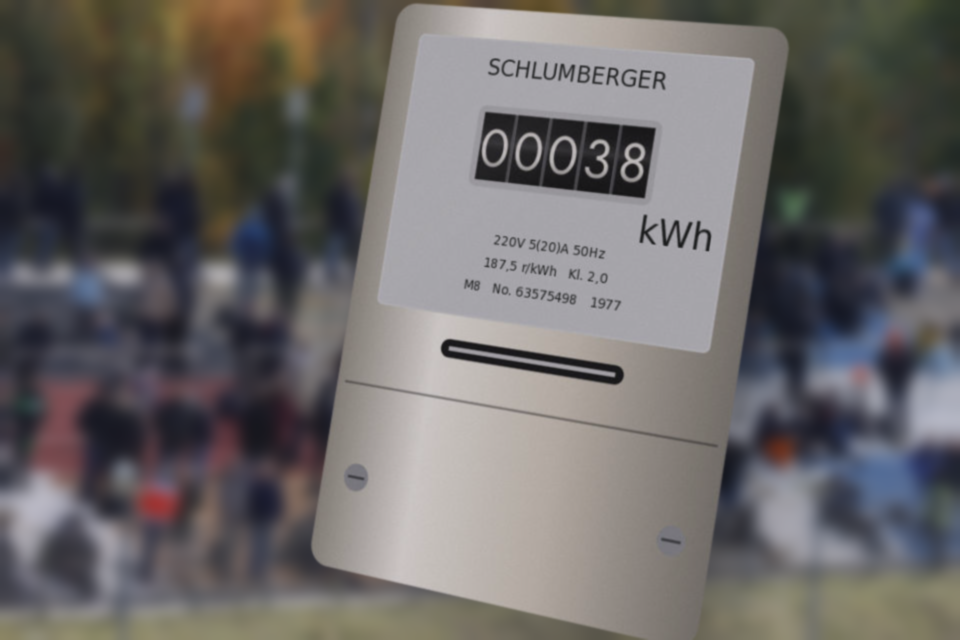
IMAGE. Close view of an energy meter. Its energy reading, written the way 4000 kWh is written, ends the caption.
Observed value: 38 kWh
